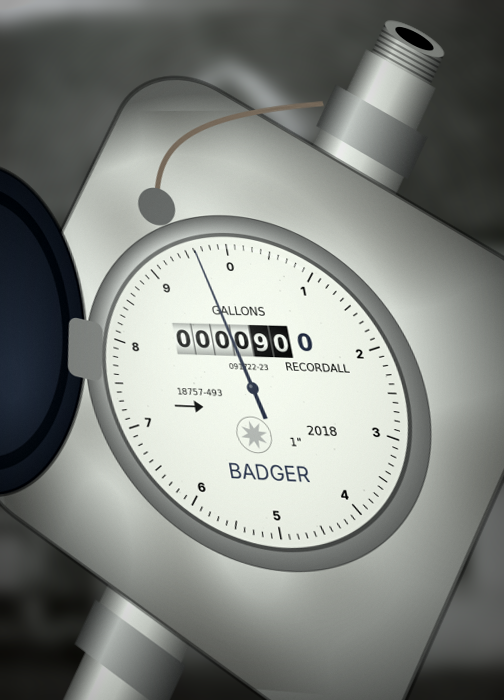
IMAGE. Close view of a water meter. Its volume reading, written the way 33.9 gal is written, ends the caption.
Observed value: 899.6 gal
